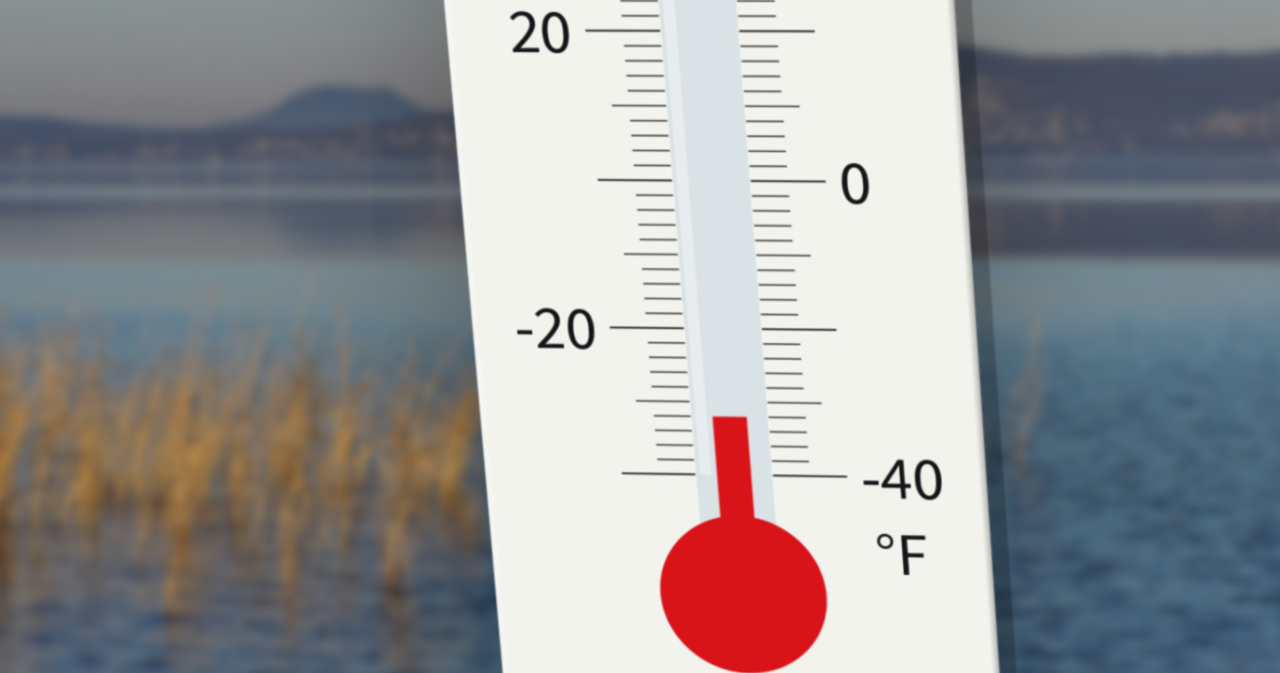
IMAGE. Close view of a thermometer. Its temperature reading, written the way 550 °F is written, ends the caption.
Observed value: -32 °F
